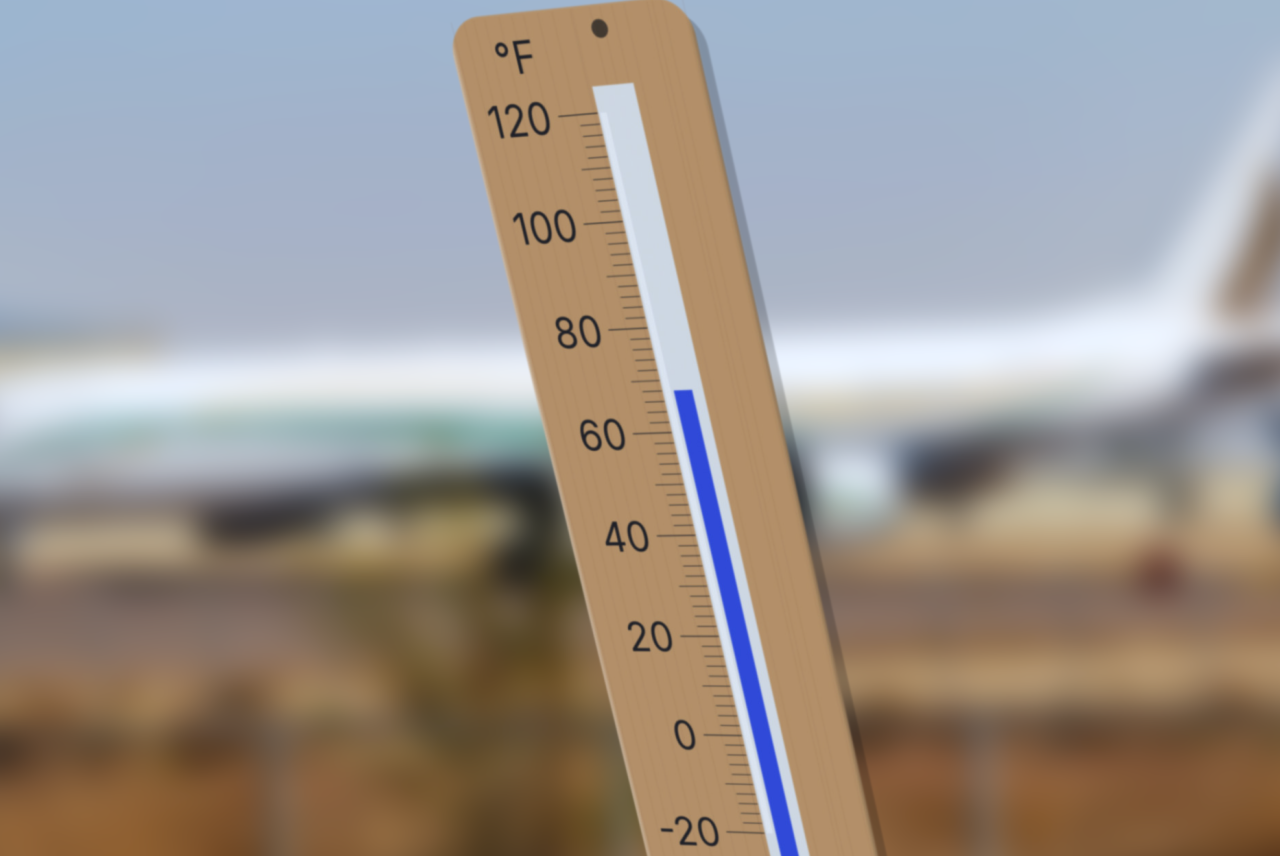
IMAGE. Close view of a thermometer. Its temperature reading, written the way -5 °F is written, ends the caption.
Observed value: 68 °F
